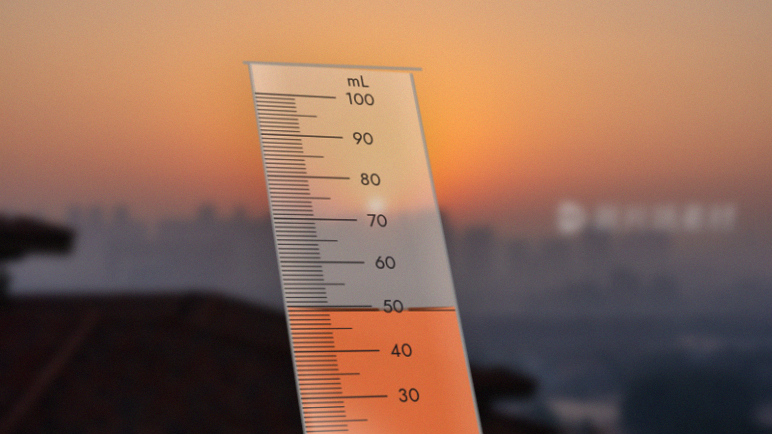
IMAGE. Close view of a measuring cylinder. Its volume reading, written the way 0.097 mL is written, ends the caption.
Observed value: 49 mL
